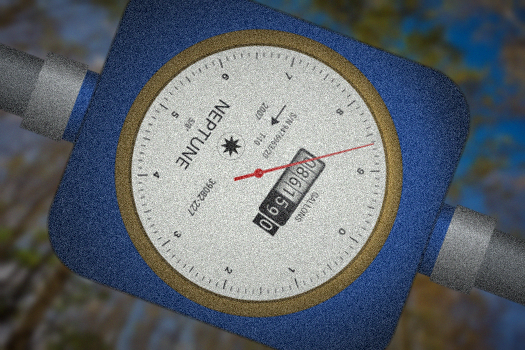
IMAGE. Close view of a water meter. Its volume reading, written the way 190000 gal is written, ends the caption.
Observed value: 861588.6 gal
